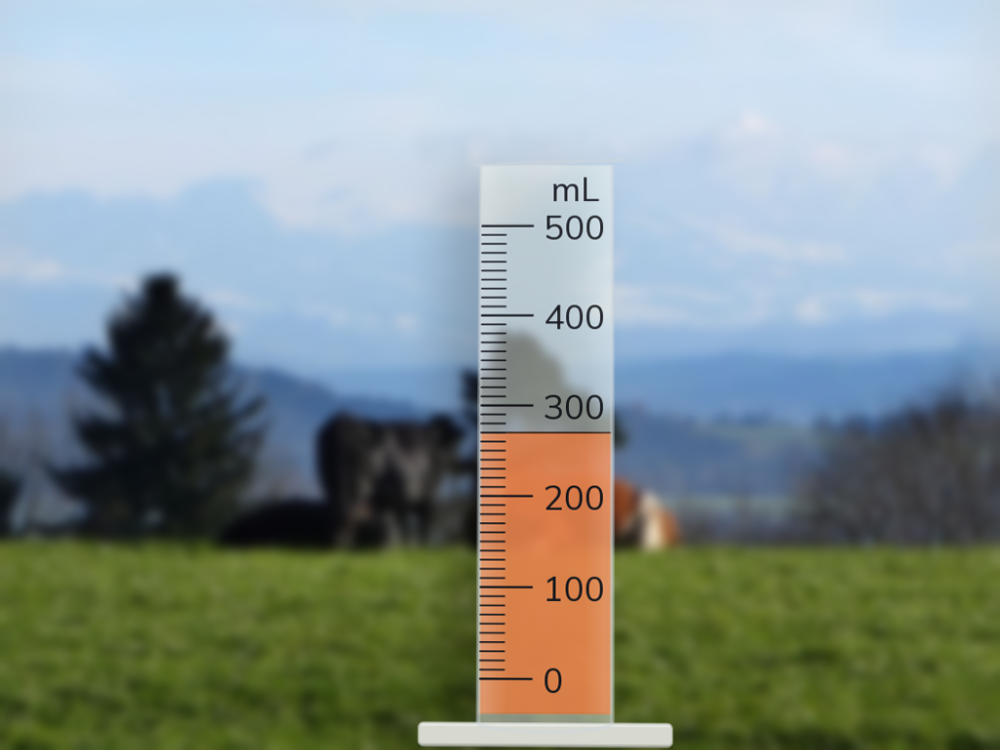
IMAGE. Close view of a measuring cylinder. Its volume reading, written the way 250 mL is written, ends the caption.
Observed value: 270 mL
